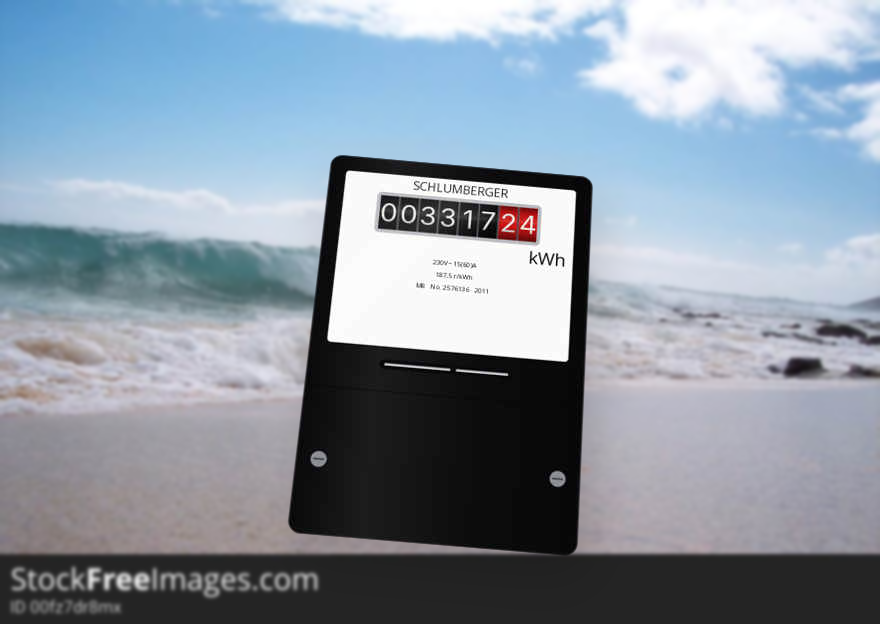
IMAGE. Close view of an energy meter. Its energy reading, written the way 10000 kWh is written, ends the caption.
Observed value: 3317.24 kWh
